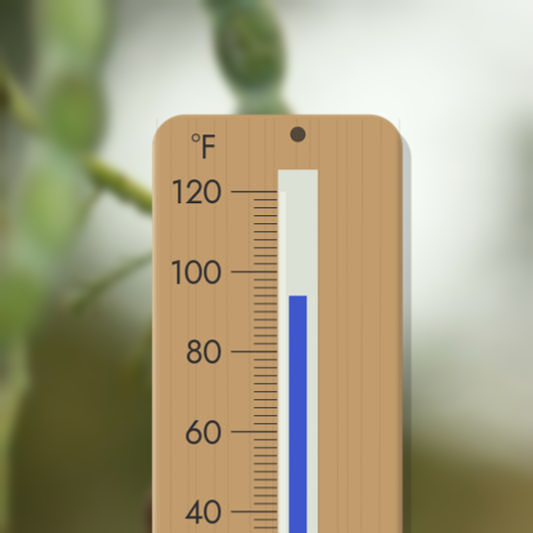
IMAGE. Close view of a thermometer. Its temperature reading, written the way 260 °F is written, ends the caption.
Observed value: 94 °F
